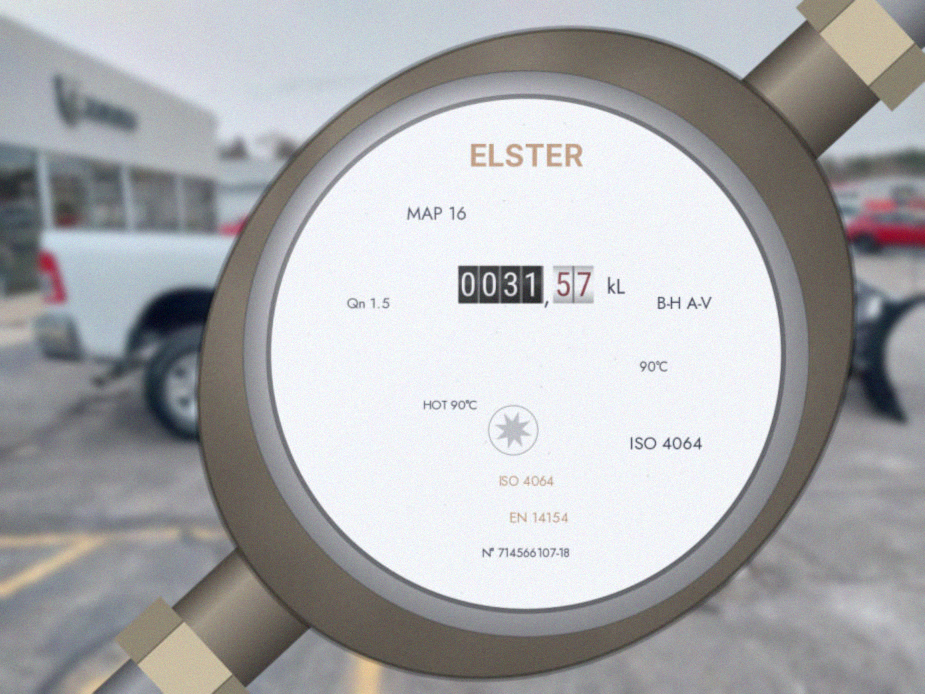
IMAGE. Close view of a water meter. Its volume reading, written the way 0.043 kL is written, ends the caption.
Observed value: 31.57 kL
